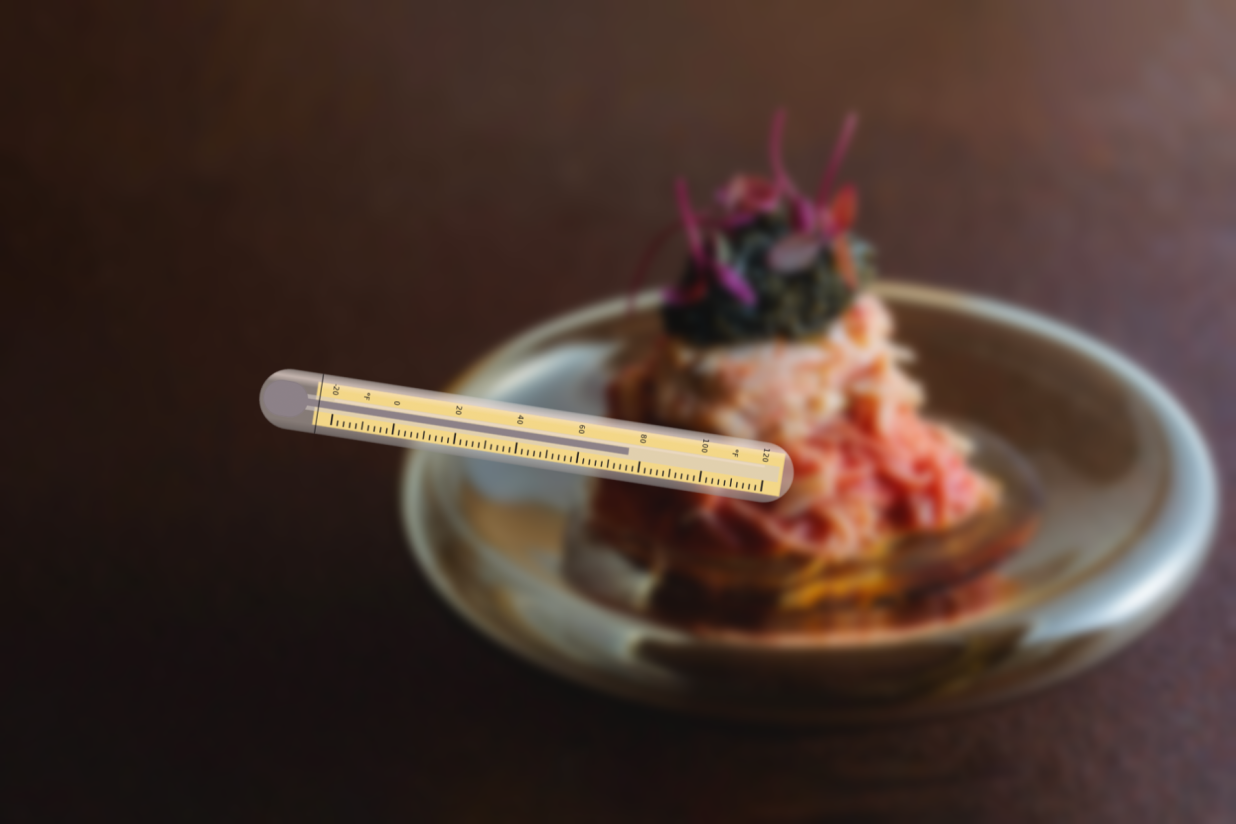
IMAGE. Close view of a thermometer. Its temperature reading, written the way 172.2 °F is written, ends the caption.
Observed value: 76 °F
